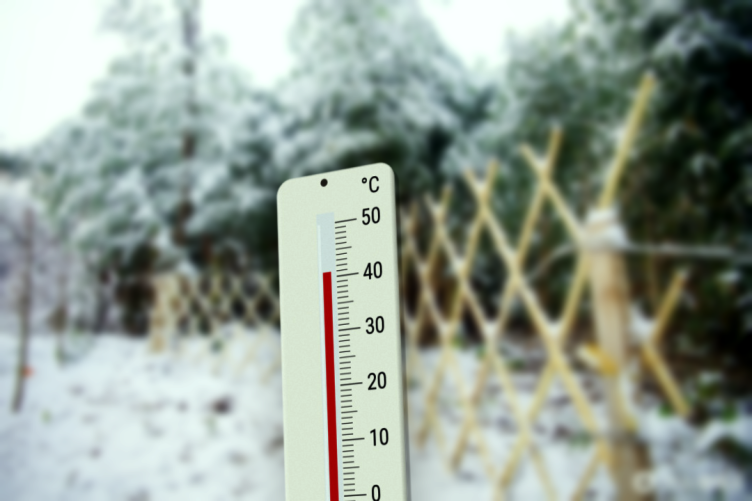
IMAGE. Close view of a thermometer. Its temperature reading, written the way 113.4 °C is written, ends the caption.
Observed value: 41 °C
